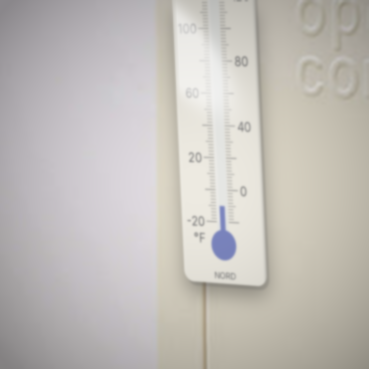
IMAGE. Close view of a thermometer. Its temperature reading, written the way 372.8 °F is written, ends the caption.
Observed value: -10 °F
